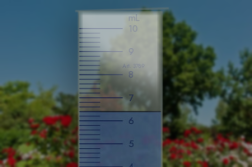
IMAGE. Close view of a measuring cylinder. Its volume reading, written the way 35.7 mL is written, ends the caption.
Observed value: 6.4 mL
